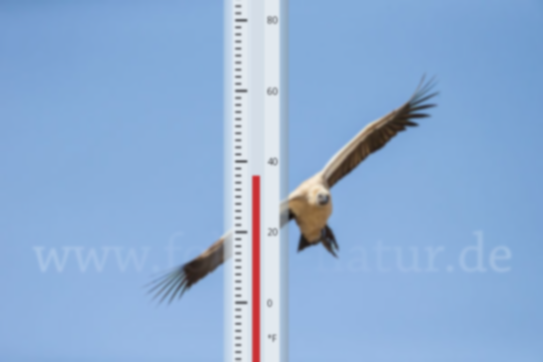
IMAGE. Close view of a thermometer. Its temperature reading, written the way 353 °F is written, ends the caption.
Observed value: 36 °F
